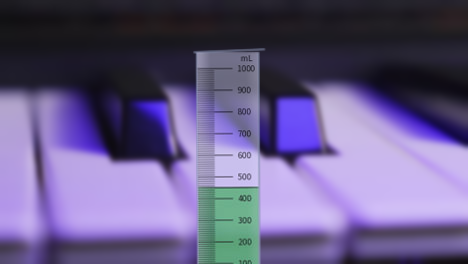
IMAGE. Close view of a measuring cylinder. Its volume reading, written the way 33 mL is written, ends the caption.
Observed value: 450 mL
